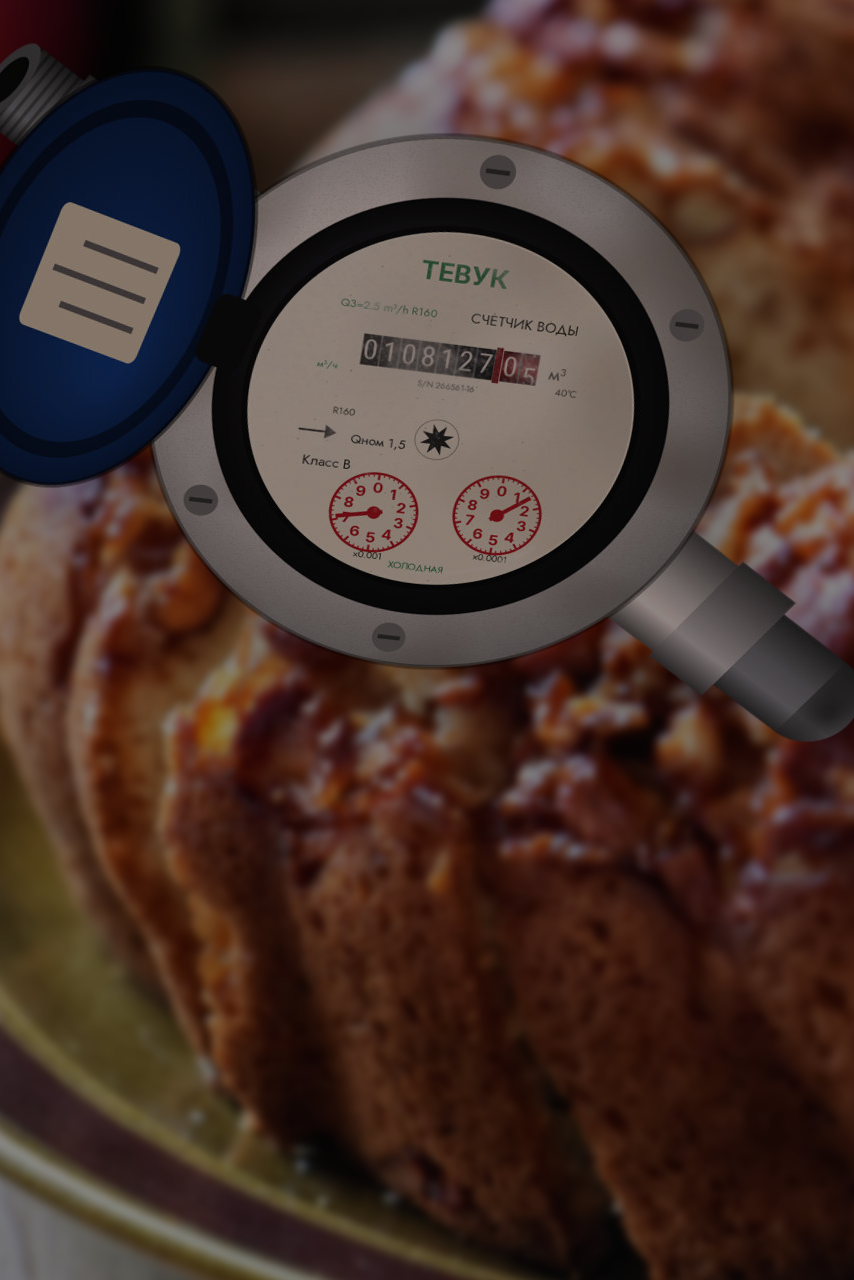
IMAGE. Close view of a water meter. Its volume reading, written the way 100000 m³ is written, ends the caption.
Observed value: 108127.0471 m³
